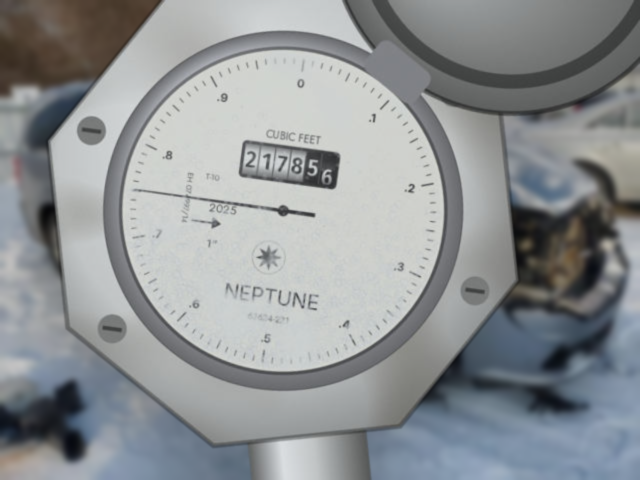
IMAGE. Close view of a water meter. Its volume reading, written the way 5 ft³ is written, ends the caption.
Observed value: 217855.75 ft³
